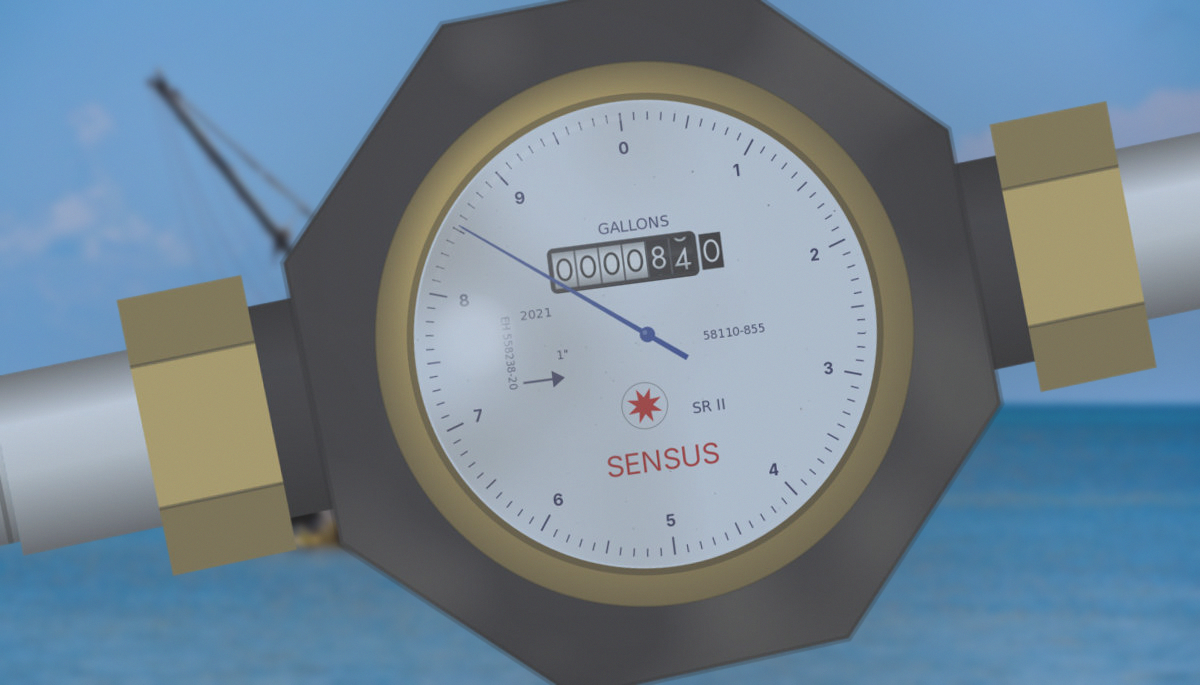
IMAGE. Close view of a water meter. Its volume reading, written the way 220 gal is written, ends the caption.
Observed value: 838.5 gal
